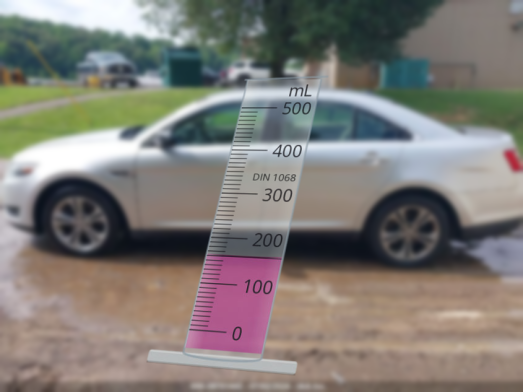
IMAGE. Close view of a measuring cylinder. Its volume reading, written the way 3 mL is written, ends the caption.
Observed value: 160 mL
